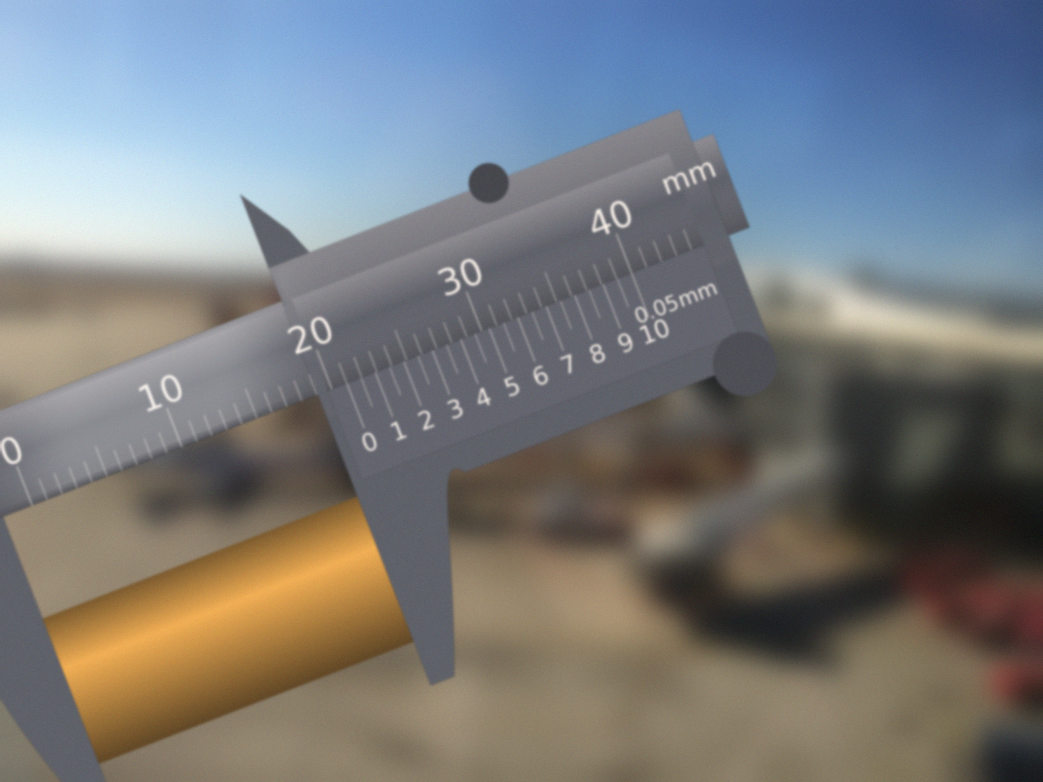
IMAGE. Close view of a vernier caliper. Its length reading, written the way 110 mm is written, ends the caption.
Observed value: 21.0 mm
